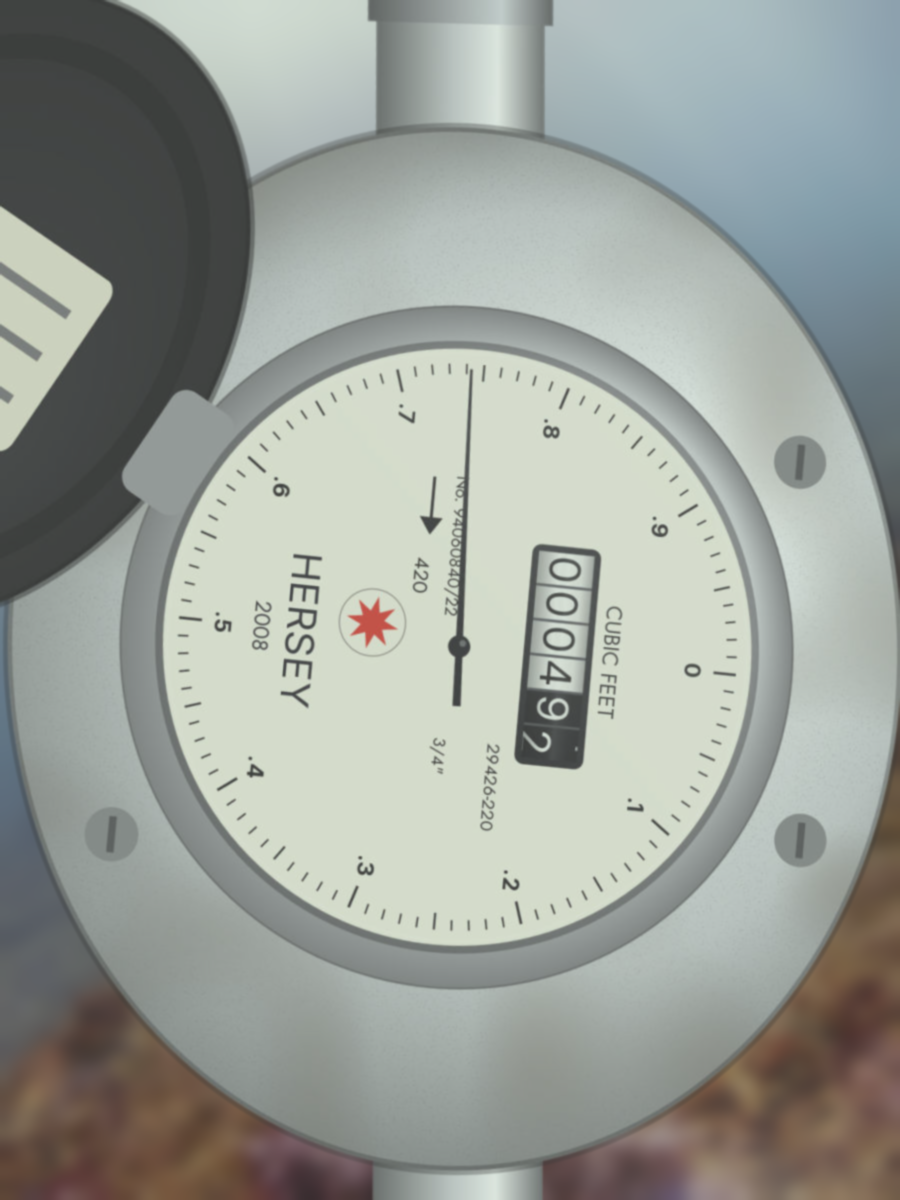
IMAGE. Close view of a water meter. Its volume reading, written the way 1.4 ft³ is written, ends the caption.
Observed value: 491.74 ft³
